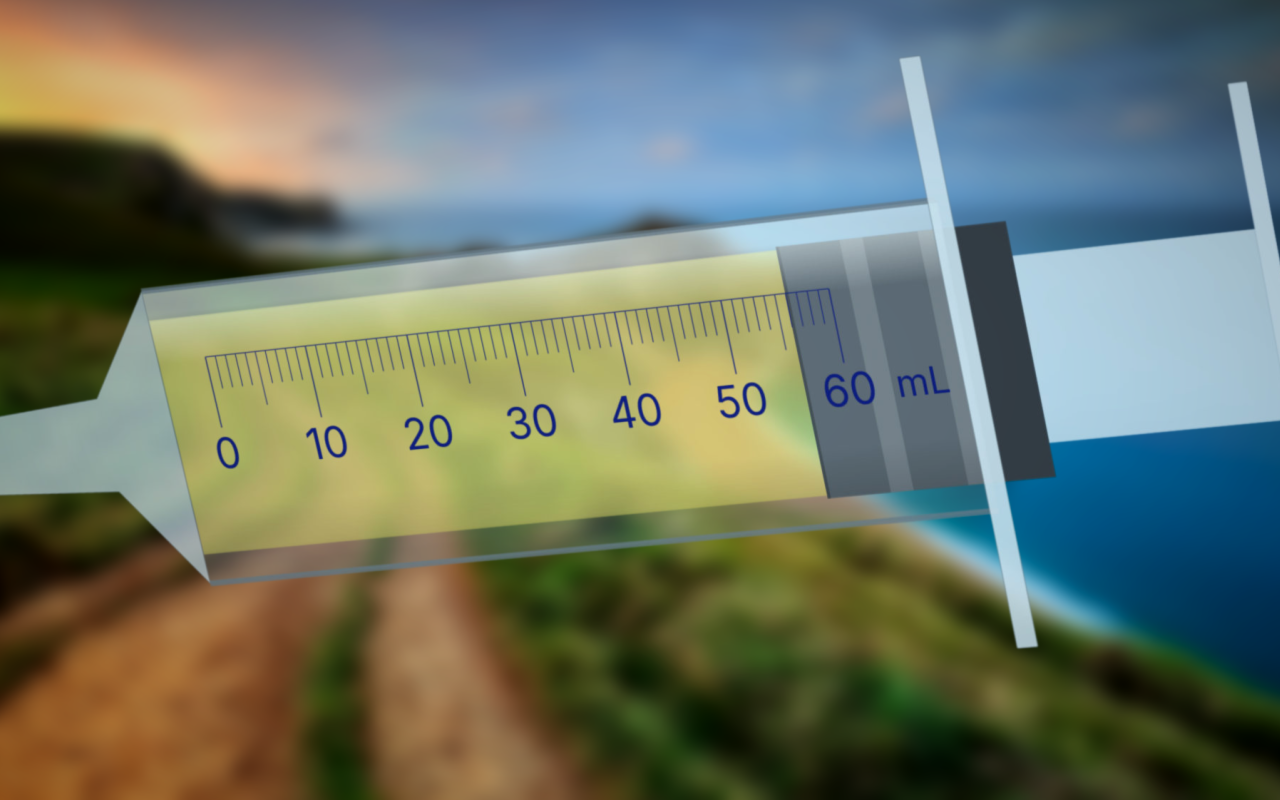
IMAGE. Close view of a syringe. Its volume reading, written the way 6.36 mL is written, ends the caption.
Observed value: 56 mL
